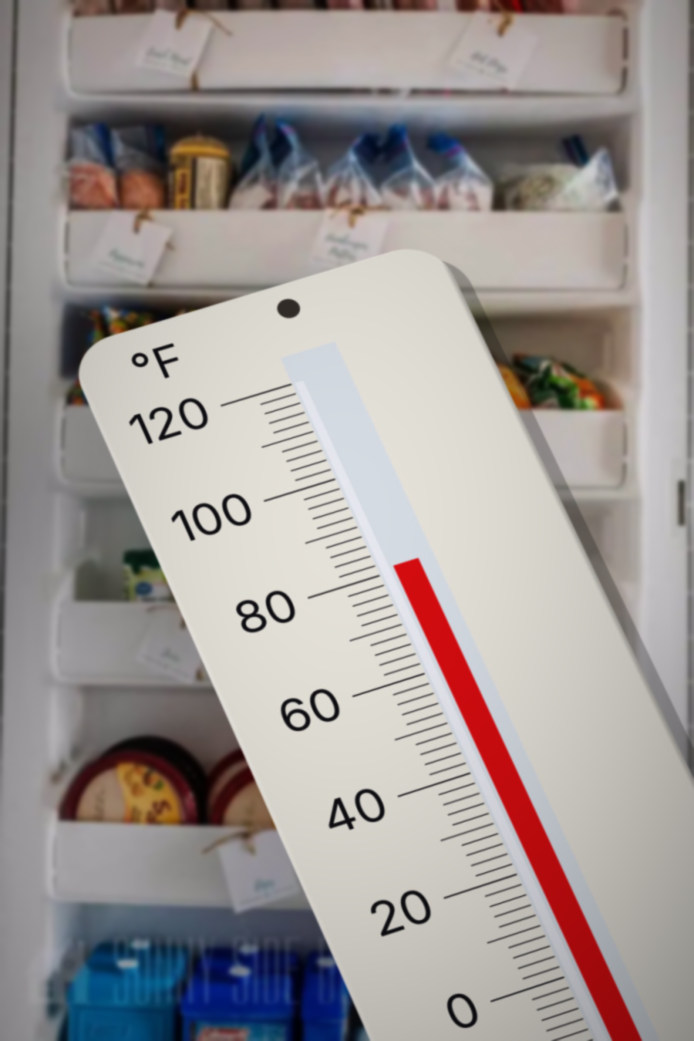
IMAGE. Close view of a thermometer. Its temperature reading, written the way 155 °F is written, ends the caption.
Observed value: 81 °F
